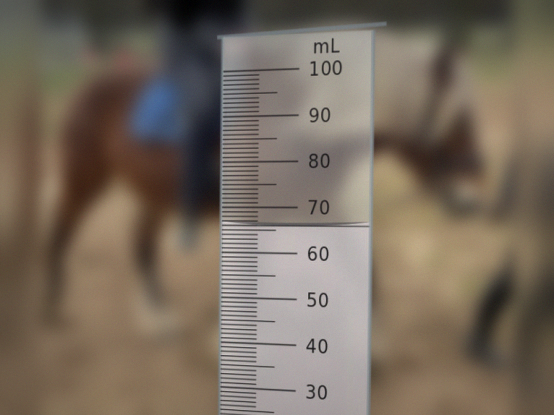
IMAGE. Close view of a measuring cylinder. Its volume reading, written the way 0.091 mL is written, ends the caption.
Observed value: 66 mL
